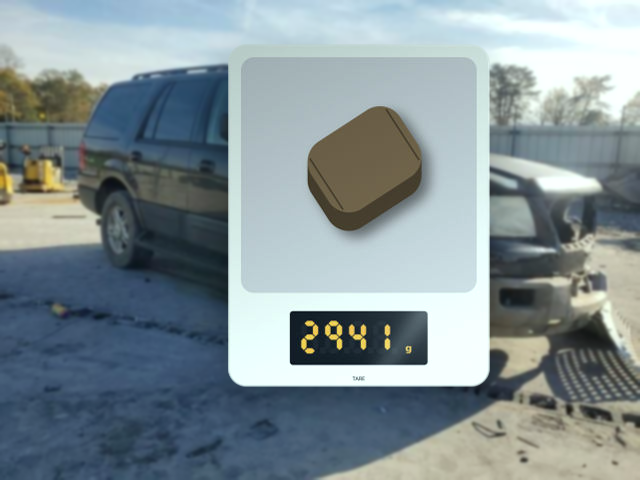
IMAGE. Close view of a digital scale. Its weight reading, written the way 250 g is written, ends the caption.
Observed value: 2941 g
